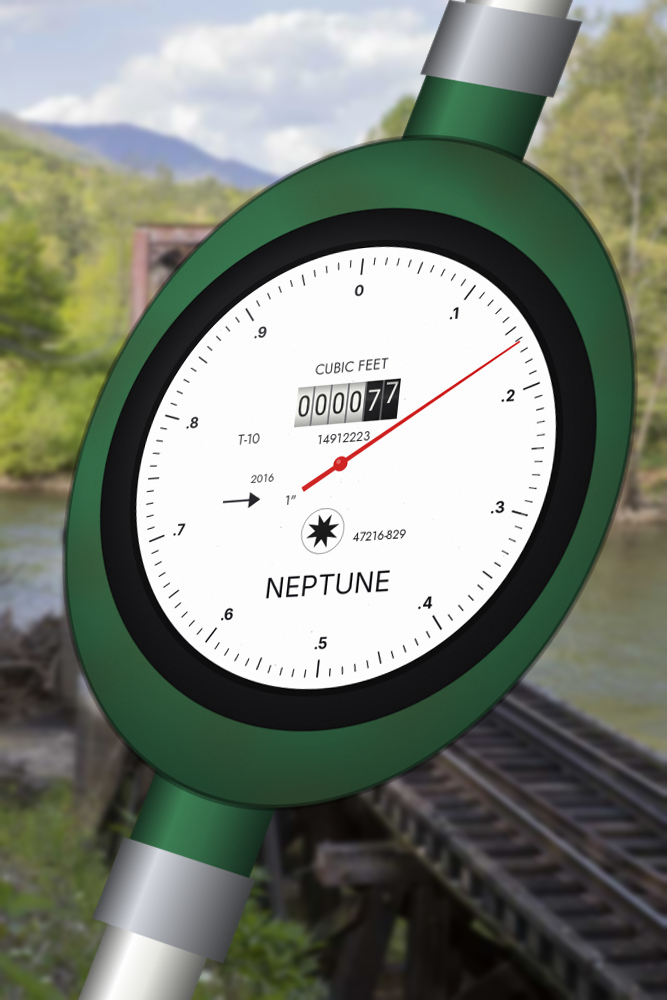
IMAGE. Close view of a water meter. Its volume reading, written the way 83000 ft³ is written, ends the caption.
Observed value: 77.16 ft³
